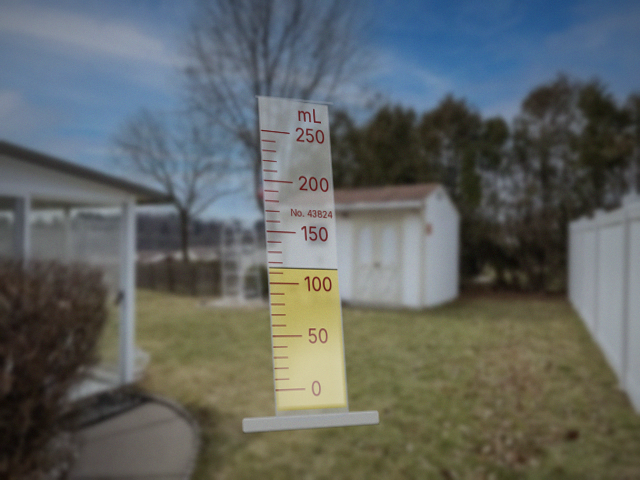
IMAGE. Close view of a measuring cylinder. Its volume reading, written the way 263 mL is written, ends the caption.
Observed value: 115 mL
